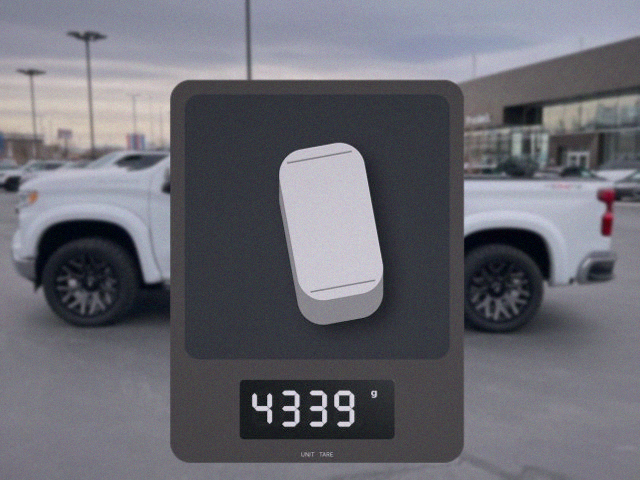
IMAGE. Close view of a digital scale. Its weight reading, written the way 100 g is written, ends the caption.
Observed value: 4339 g
